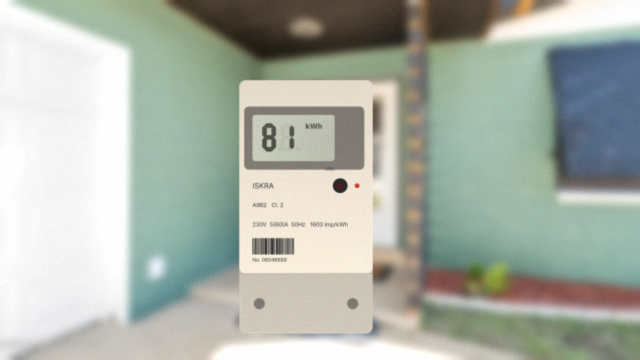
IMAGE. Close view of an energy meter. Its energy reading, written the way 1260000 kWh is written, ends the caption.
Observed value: 81 kWh
